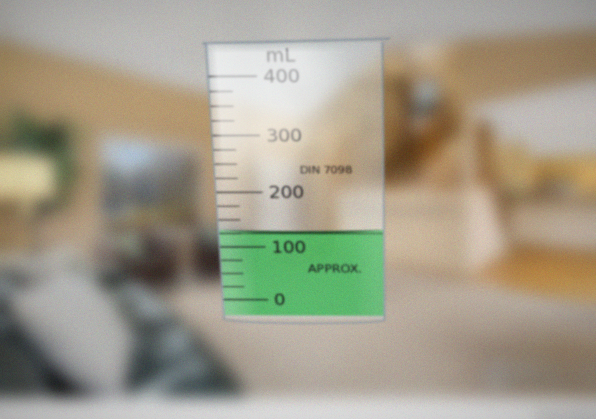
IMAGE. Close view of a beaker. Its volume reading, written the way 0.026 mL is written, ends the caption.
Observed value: 125 mL
